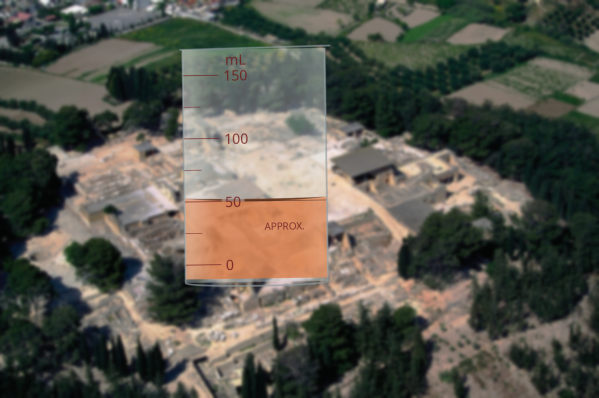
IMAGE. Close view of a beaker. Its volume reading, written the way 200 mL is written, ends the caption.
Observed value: 50 mL
